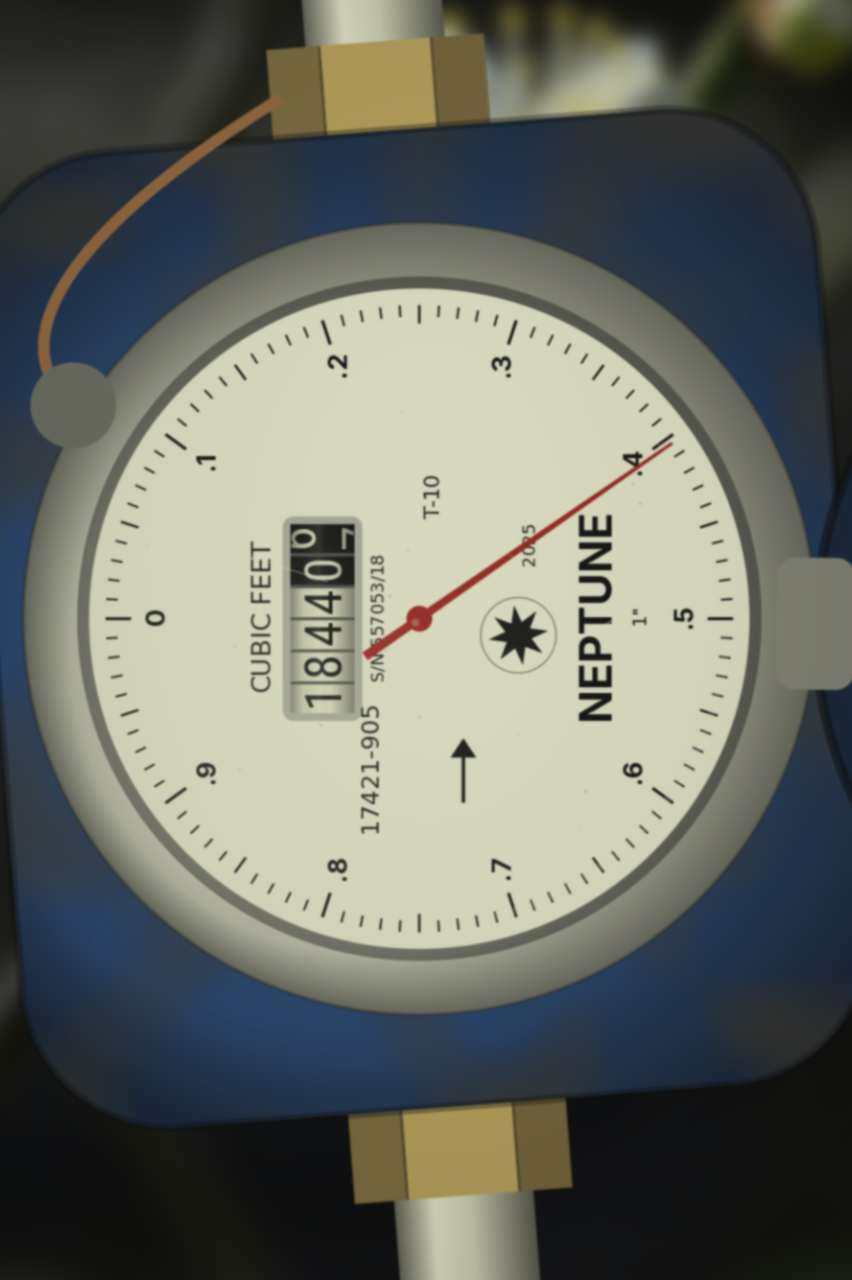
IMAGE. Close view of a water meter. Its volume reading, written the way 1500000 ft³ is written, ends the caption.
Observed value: 184406.40 ft³
